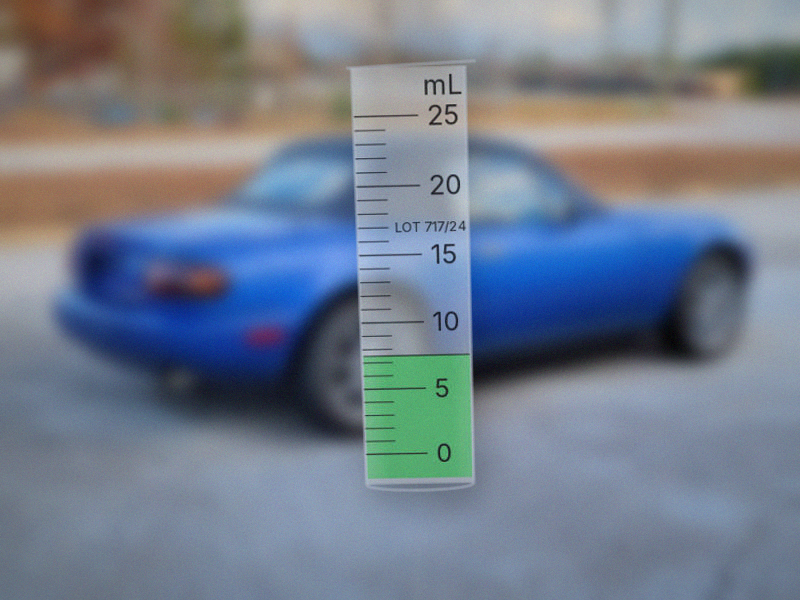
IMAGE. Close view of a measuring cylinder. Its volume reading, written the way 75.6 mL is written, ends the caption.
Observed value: 7.5 mL
